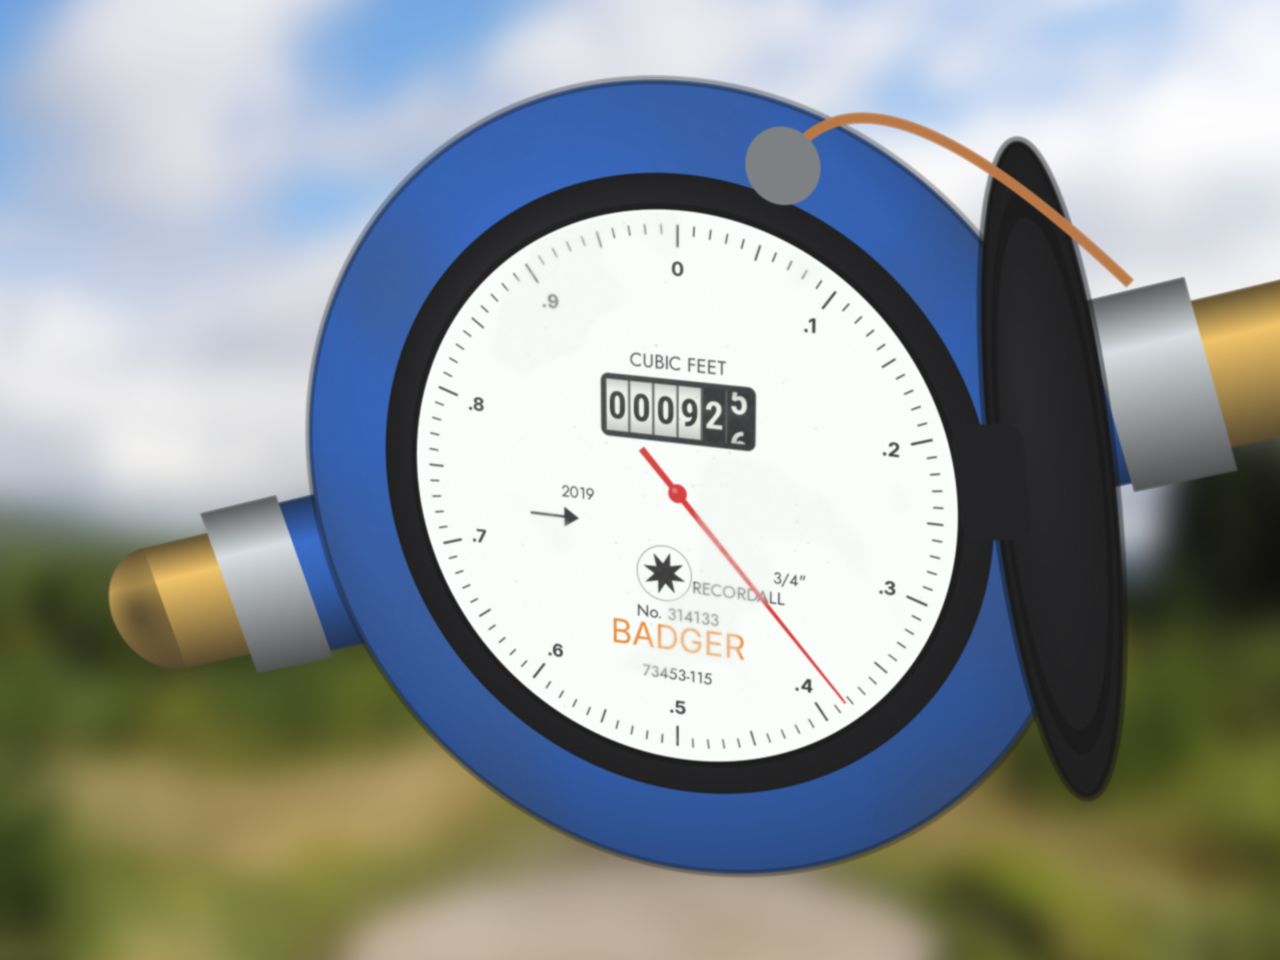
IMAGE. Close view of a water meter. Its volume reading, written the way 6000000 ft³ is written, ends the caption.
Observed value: 925.38 ft³
